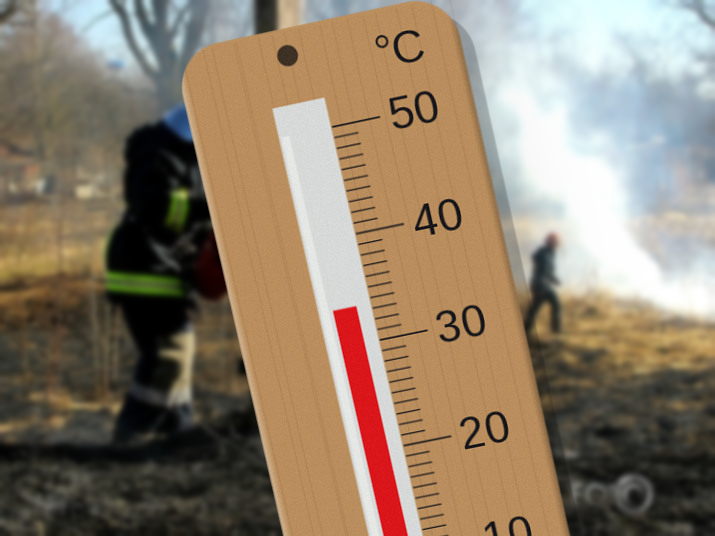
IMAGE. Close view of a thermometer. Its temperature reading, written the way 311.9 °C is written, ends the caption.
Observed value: 33.5 °C
